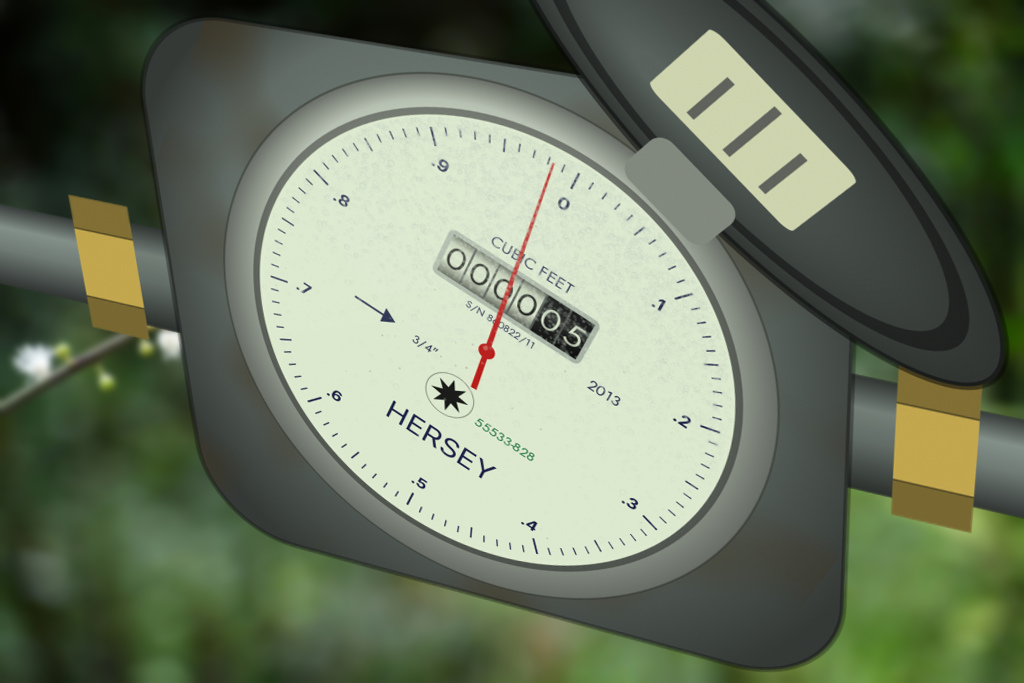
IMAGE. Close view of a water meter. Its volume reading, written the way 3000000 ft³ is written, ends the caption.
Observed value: 4.98 ft³
